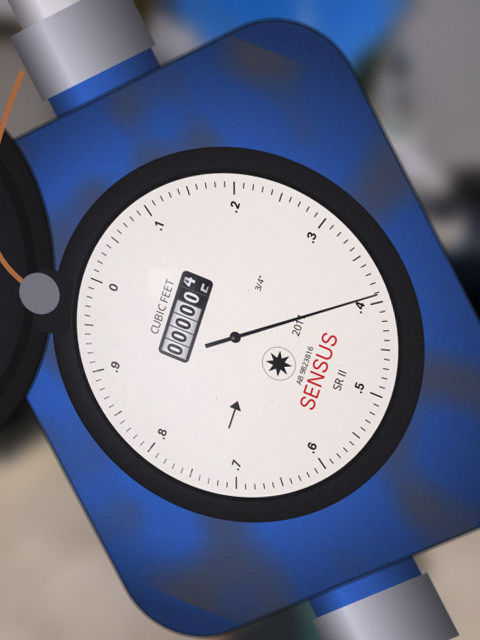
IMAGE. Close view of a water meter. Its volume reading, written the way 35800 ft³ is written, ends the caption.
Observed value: 4.39 ft³
